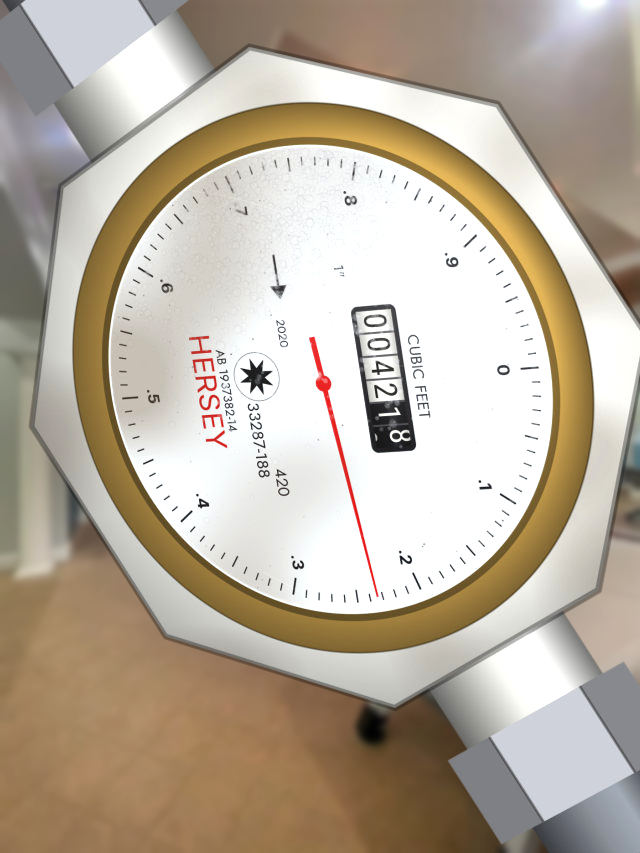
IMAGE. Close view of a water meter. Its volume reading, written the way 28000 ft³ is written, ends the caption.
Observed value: 4218.23 ft³
